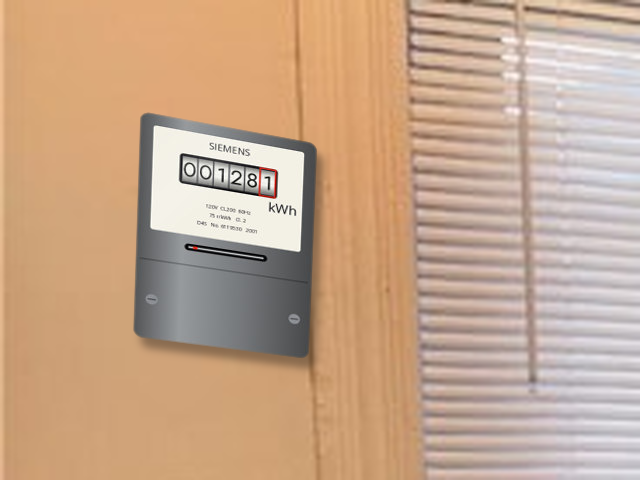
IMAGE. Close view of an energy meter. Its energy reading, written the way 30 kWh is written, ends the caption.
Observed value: 128.1 kWh
